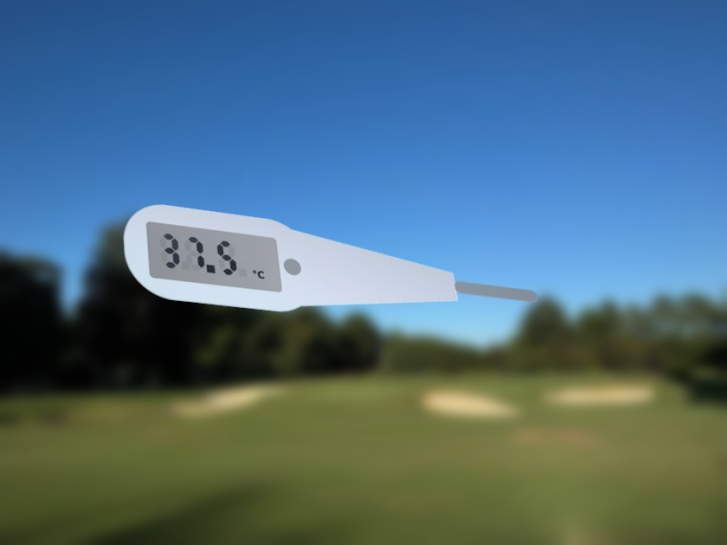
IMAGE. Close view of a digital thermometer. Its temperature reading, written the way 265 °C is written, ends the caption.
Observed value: 37.5 °C
